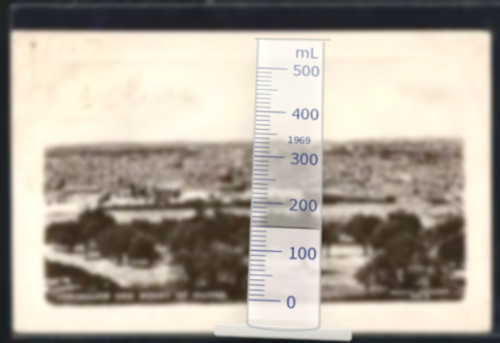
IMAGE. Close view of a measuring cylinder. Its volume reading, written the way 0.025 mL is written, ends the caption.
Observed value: 150 mL
